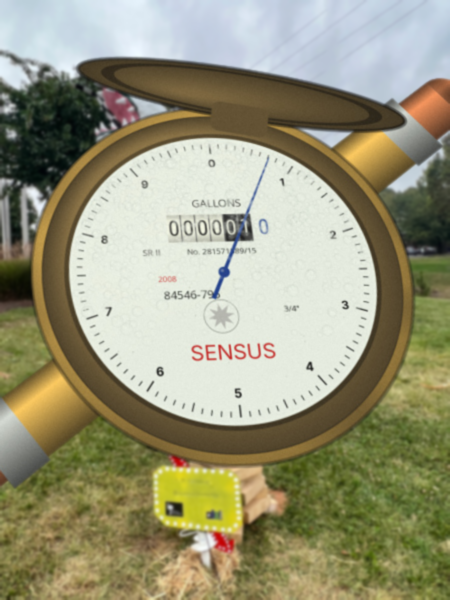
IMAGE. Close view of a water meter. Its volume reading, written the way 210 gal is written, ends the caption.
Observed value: 10.7 gal
